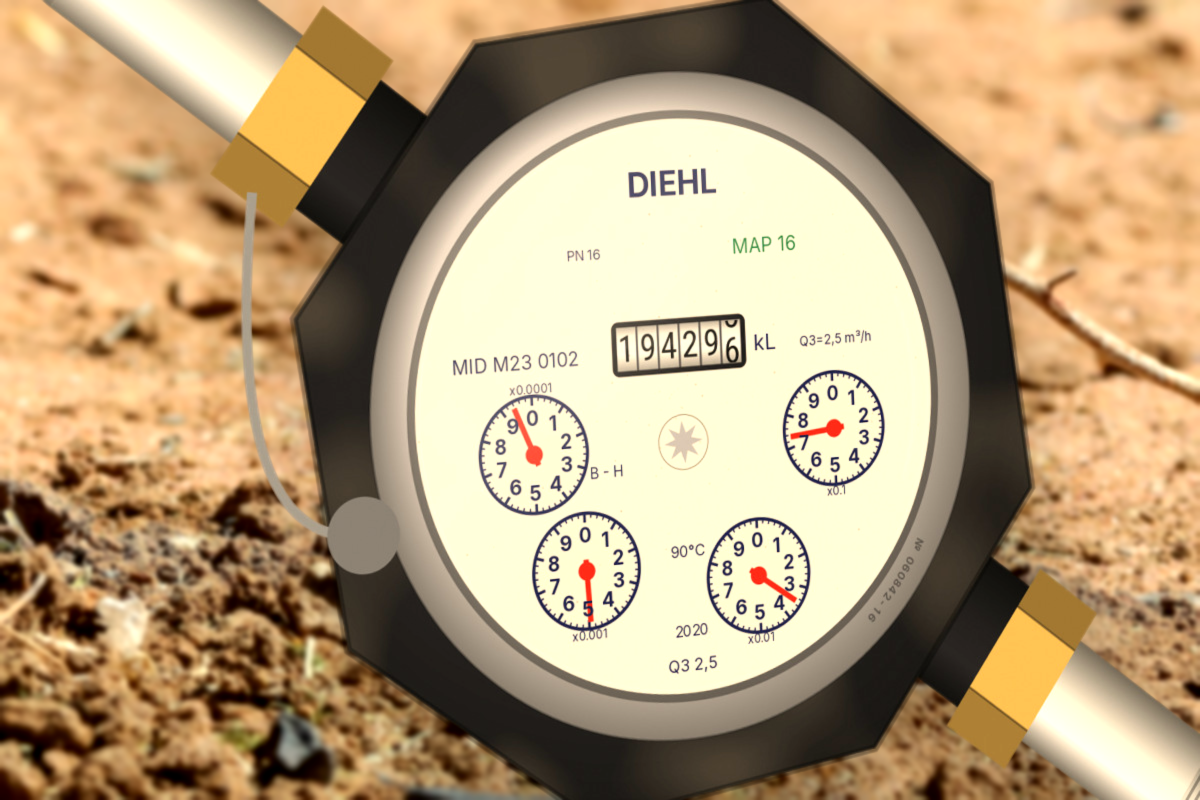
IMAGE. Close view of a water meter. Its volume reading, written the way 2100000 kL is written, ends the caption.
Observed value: 194295.7349 kL
